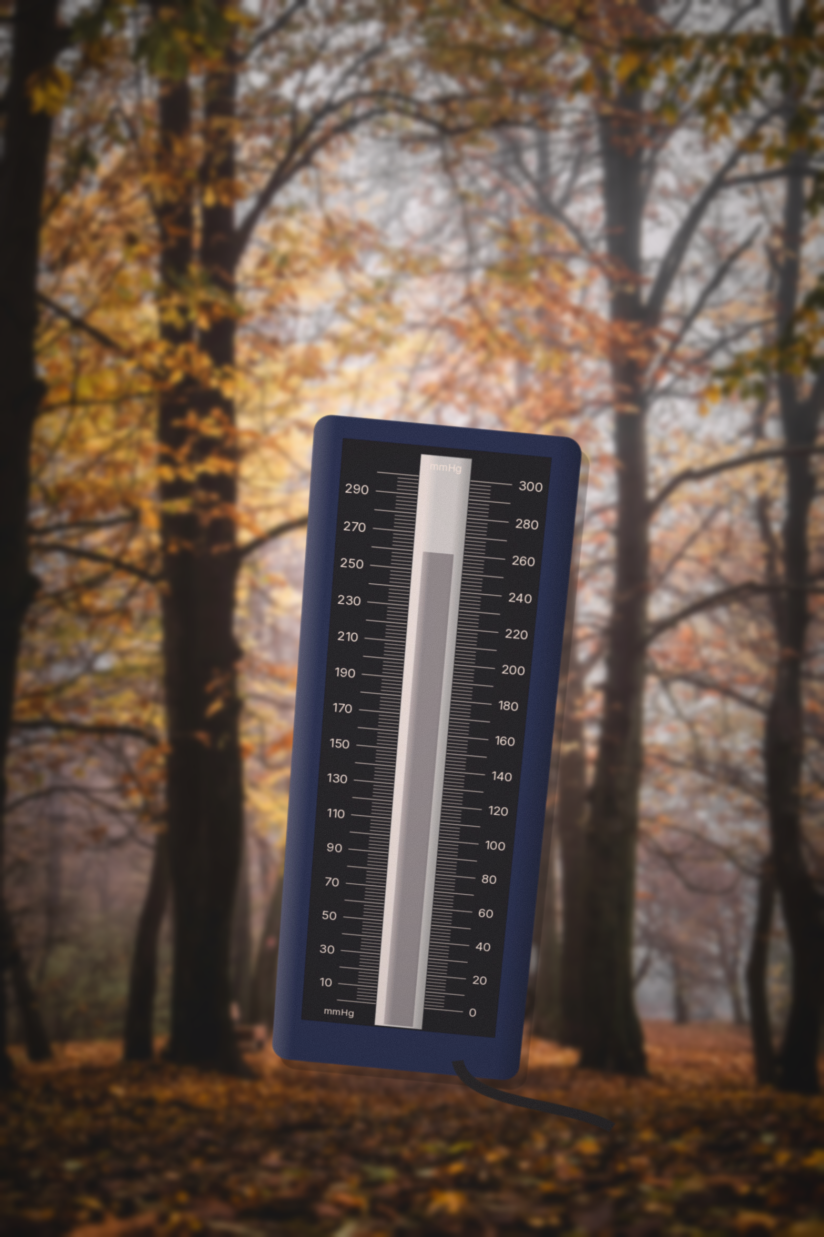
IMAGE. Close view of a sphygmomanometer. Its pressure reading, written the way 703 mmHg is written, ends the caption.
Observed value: 260 mmHg
